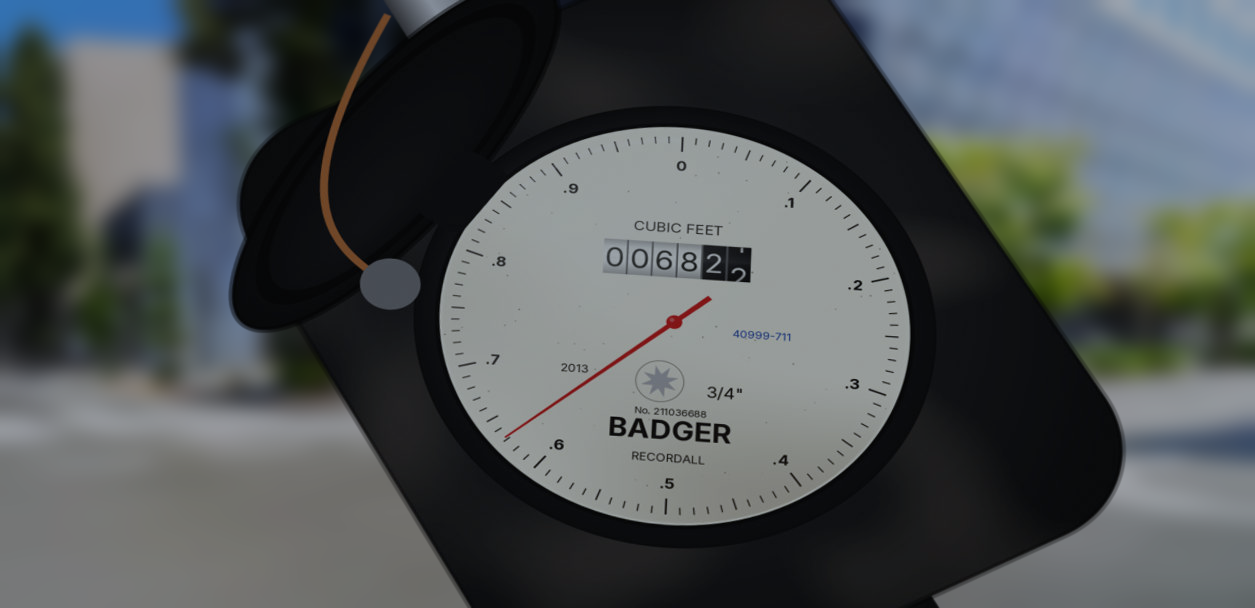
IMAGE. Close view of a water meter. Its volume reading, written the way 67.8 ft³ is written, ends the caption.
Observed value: 6821.63 ft³
